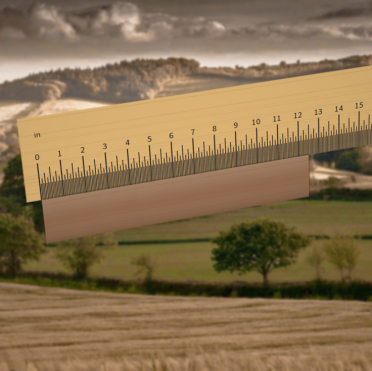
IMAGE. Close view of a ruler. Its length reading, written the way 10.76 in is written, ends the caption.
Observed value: 12.5 in
